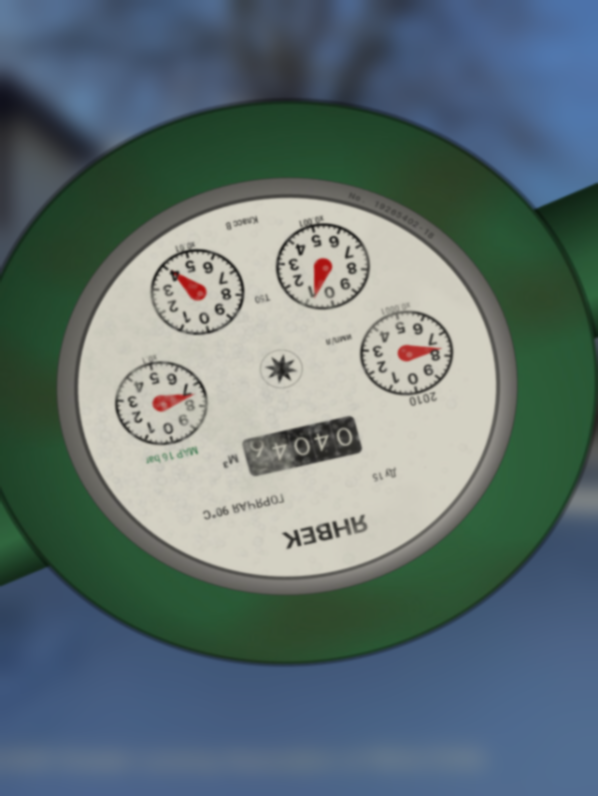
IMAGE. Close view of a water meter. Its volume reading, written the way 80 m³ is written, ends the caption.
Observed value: 4045.7407 m³
